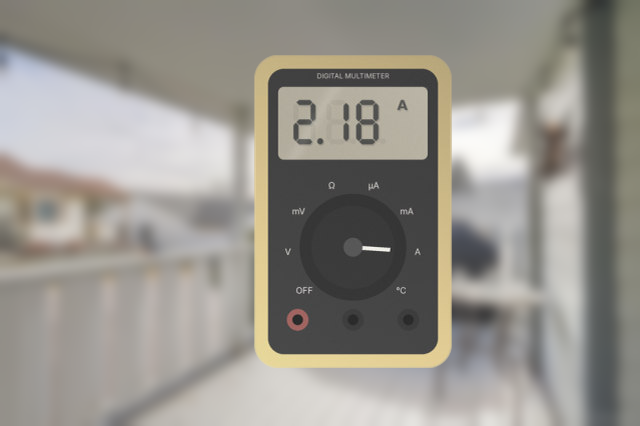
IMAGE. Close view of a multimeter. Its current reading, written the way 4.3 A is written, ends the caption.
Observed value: 2.18 A
